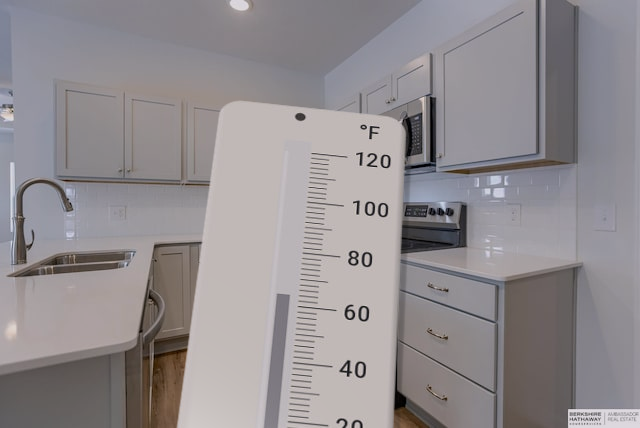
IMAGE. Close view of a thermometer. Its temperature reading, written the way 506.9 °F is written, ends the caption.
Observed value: 64 °F
